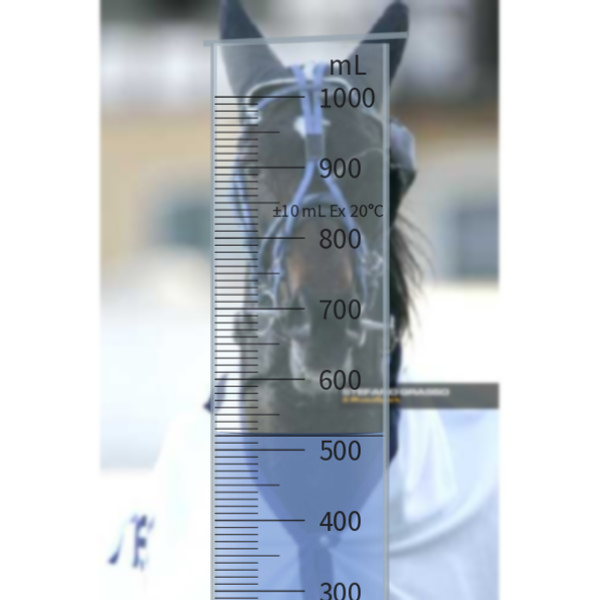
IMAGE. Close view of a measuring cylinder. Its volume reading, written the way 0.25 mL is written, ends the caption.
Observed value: 520 mL
